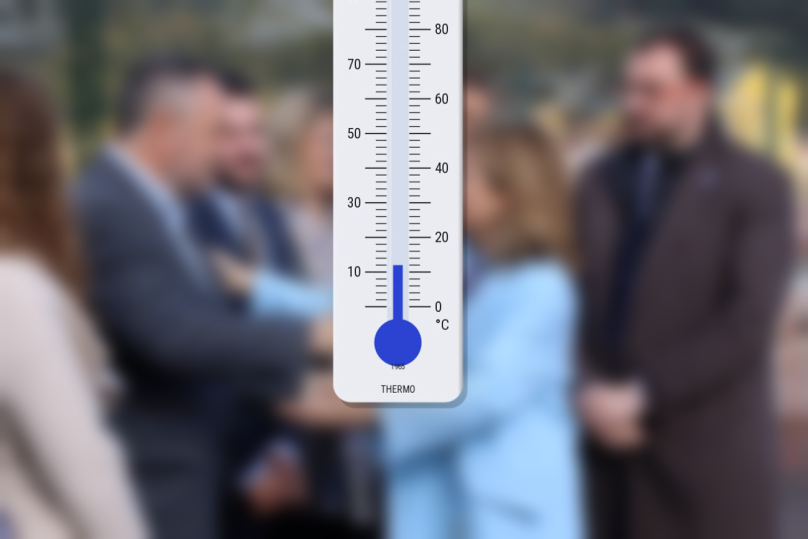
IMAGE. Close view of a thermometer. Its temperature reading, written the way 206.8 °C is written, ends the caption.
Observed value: 12 °C
